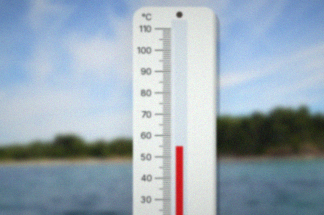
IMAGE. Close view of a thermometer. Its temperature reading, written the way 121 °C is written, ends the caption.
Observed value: 55 °C
